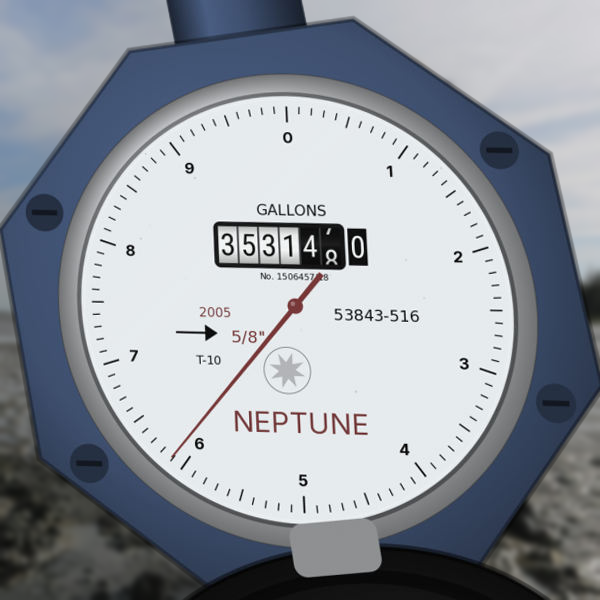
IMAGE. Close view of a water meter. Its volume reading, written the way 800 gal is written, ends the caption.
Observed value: 3531476.1 gal
